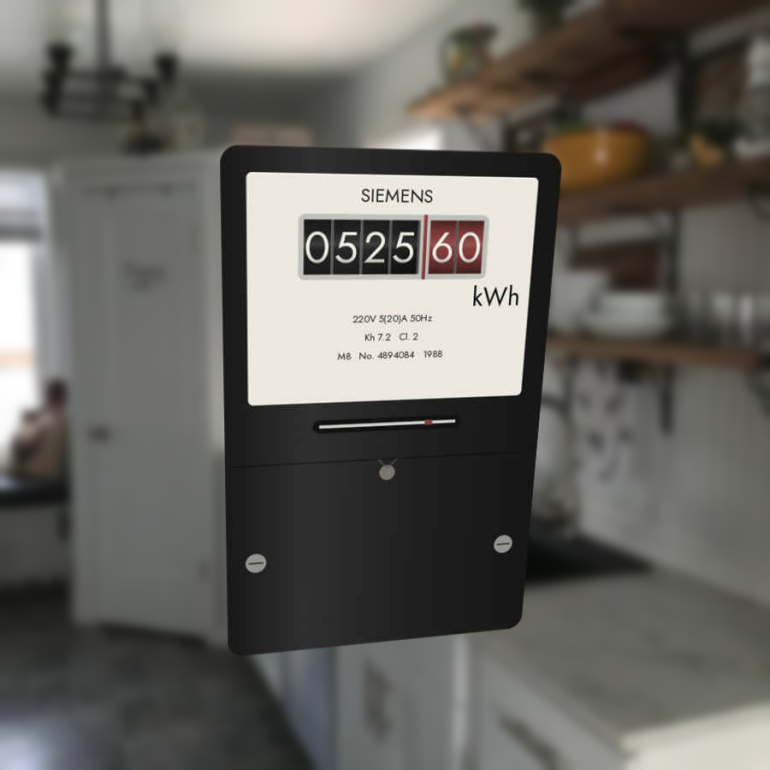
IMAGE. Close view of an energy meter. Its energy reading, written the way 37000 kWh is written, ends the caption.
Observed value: 525.60 kWh
